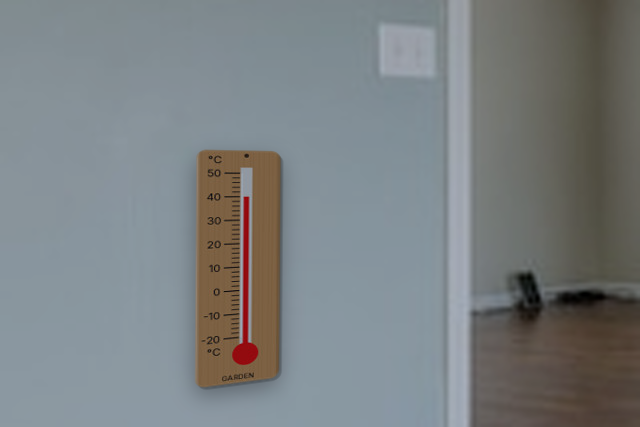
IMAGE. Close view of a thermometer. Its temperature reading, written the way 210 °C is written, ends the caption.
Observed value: 40 °C
